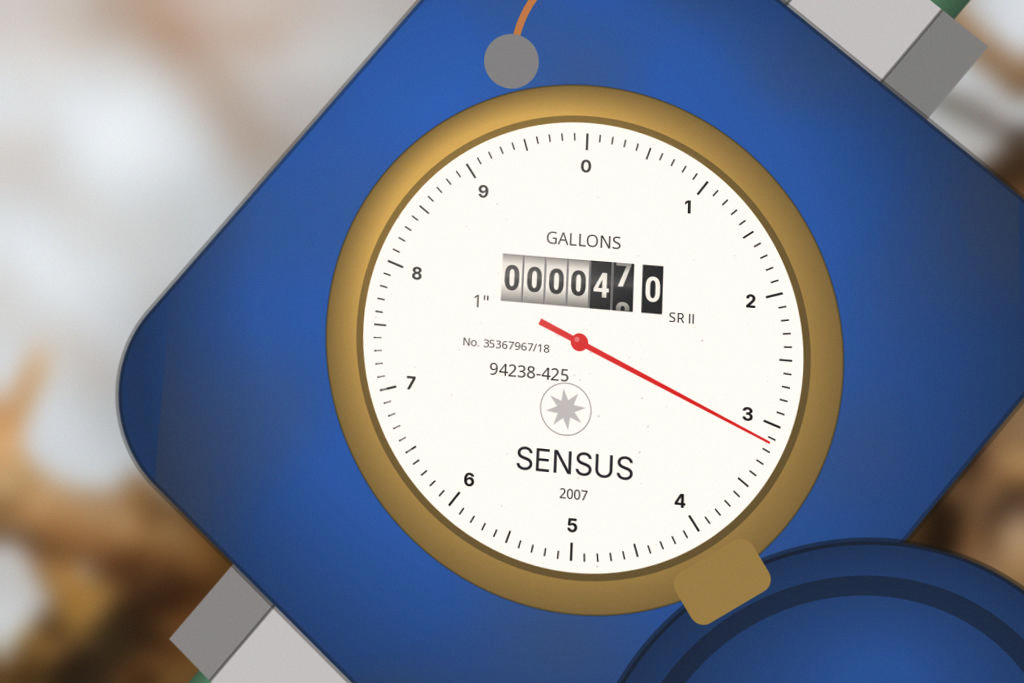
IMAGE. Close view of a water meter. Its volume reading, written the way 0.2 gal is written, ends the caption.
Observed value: 473.1 gal
